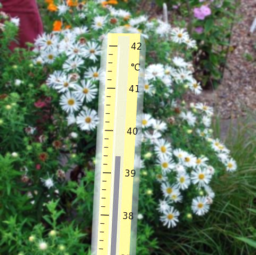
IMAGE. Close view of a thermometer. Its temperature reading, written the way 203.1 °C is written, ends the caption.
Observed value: 39.4 °C
